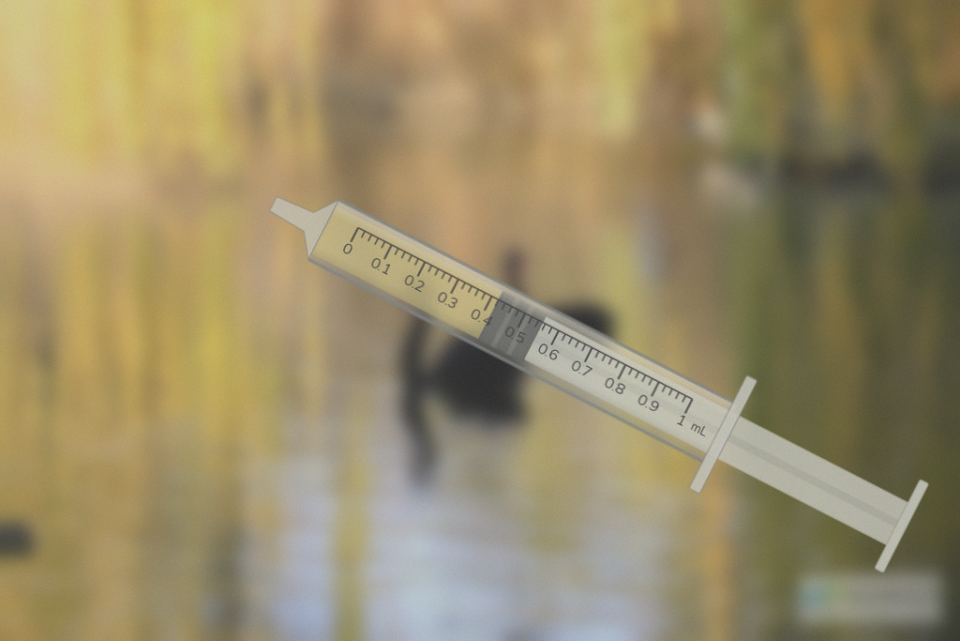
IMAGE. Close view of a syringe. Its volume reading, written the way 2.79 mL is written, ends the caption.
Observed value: 0.42 mL
